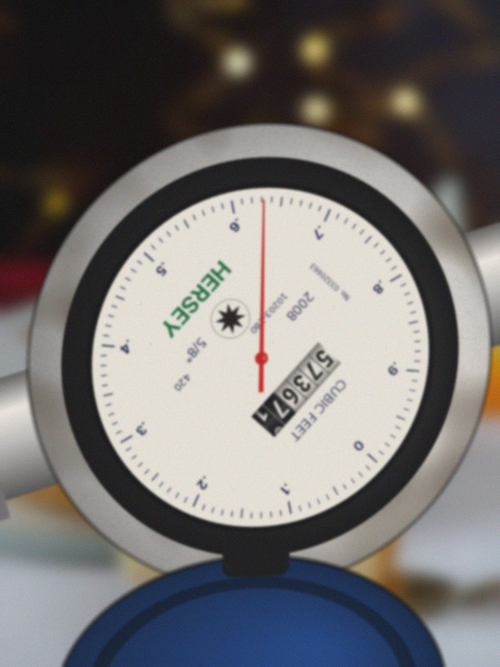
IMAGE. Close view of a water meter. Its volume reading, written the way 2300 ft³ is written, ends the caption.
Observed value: 573670.63 ft³
